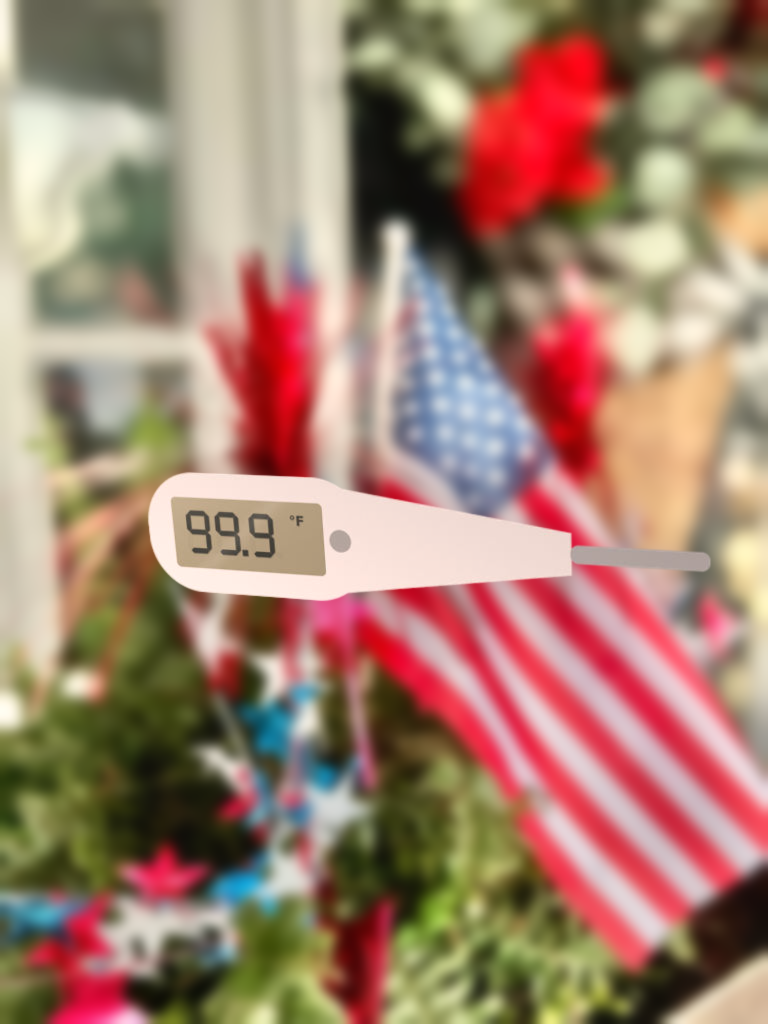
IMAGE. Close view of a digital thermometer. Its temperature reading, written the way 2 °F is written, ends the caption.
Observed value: 99.9 °F
